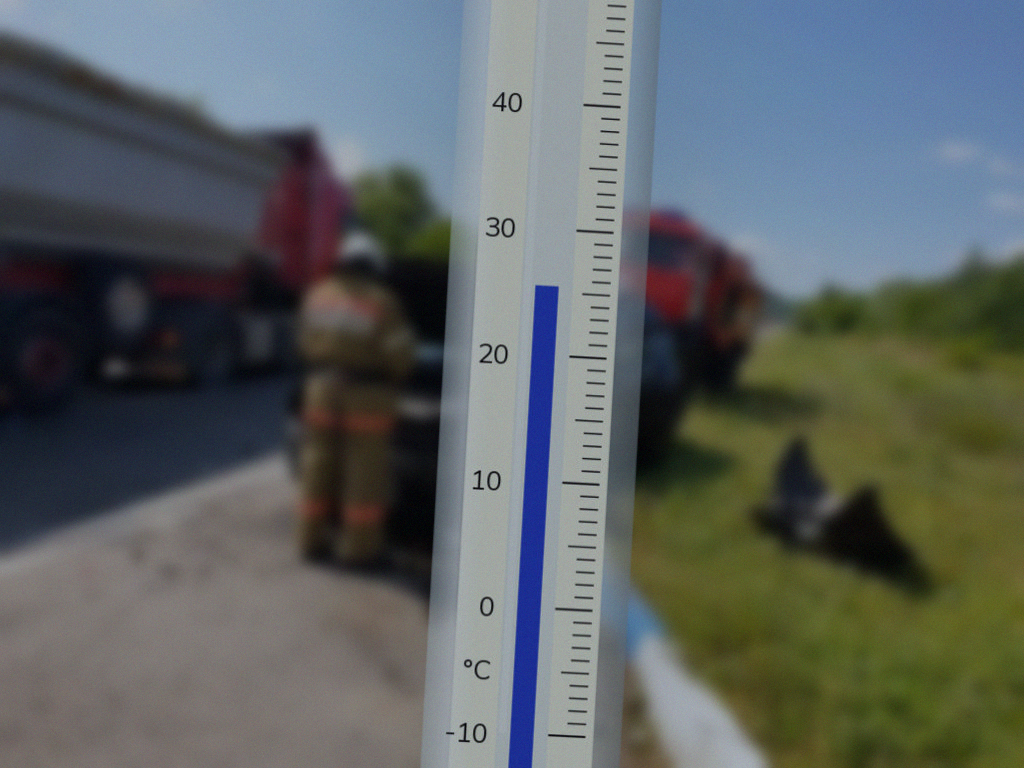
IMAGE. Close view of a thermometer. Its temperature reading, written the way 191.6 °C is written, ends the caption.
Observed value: 25.5 °C
